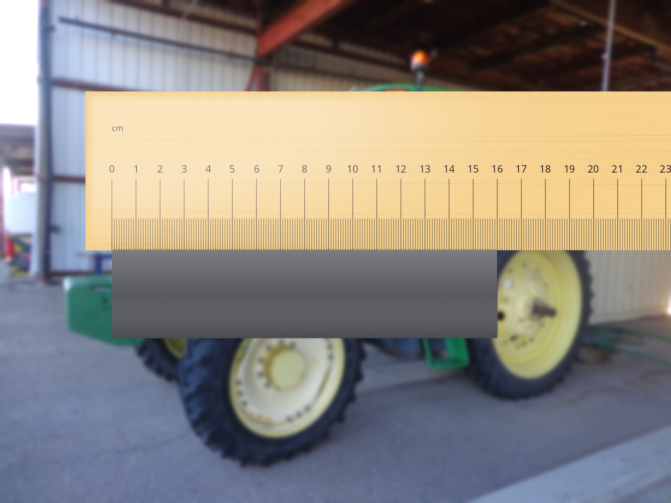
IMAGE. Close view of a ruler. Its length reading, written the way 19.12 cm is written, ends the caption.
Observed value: 16 cm
